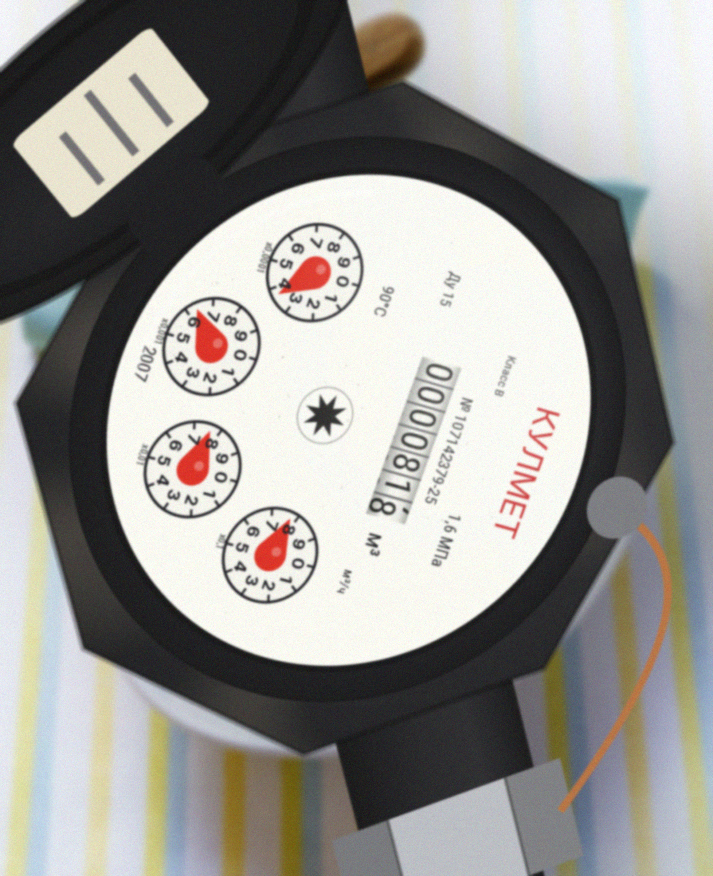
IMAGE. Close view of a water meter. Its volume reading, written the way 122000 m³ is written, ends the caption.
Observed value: 817.7763 m³
